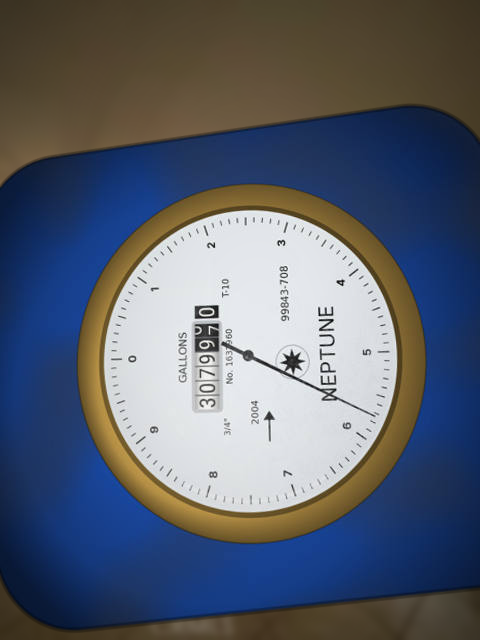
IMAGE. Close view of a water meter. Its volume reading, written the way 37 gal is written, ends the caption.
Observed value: 3079965.7 gal
